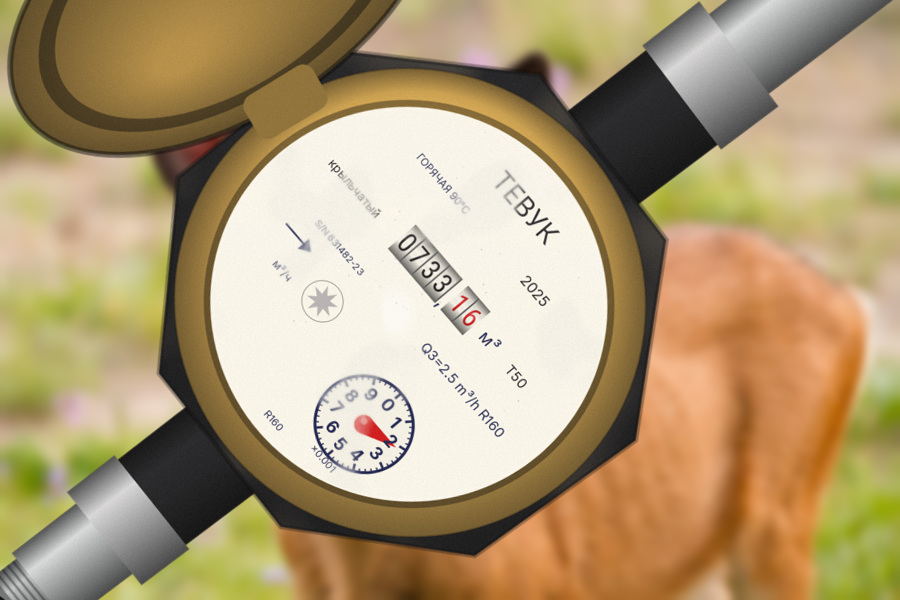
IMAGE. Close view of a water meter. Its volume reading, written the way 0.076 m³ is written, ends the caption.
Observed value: 733.162 m³
